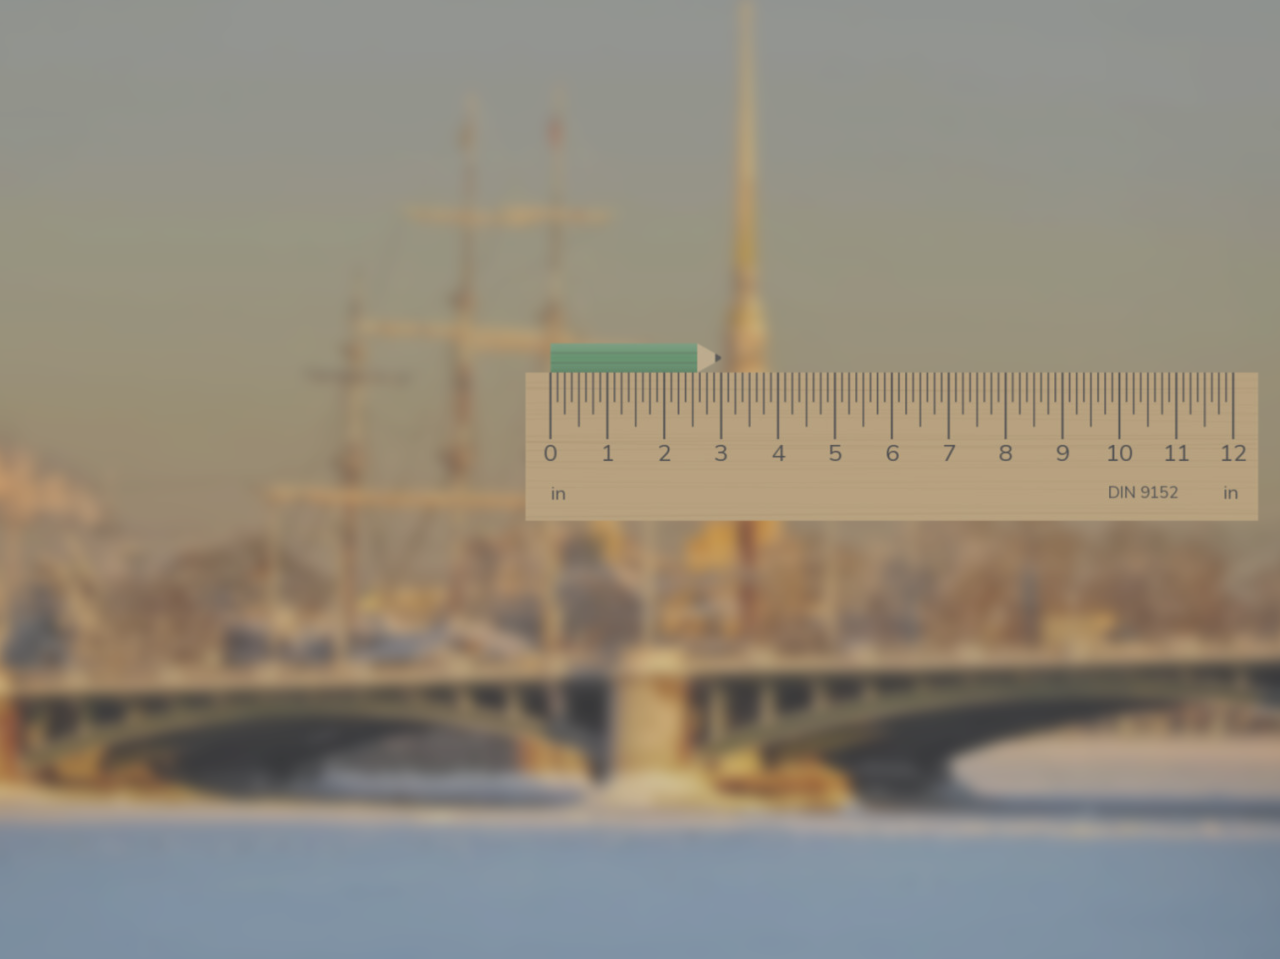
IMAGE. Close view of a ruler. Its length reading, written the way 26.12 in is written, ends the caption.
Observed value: 3 in
